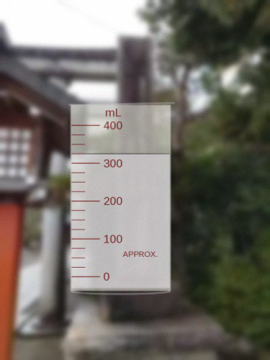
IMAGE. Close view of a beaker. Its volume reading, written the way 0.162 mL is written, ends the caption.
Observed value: 325 mL
